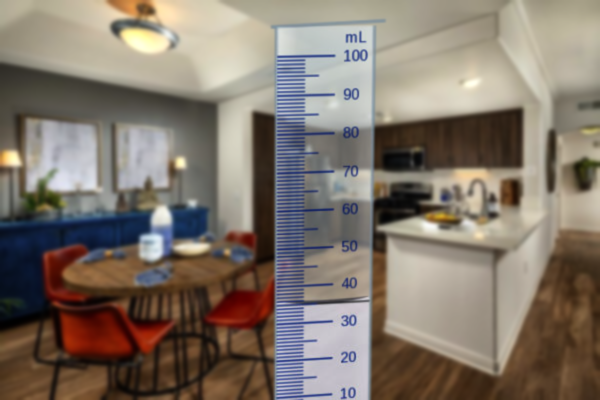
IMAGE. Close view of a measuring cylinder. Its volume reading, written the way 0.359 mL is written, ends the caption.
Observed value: 35 mL
